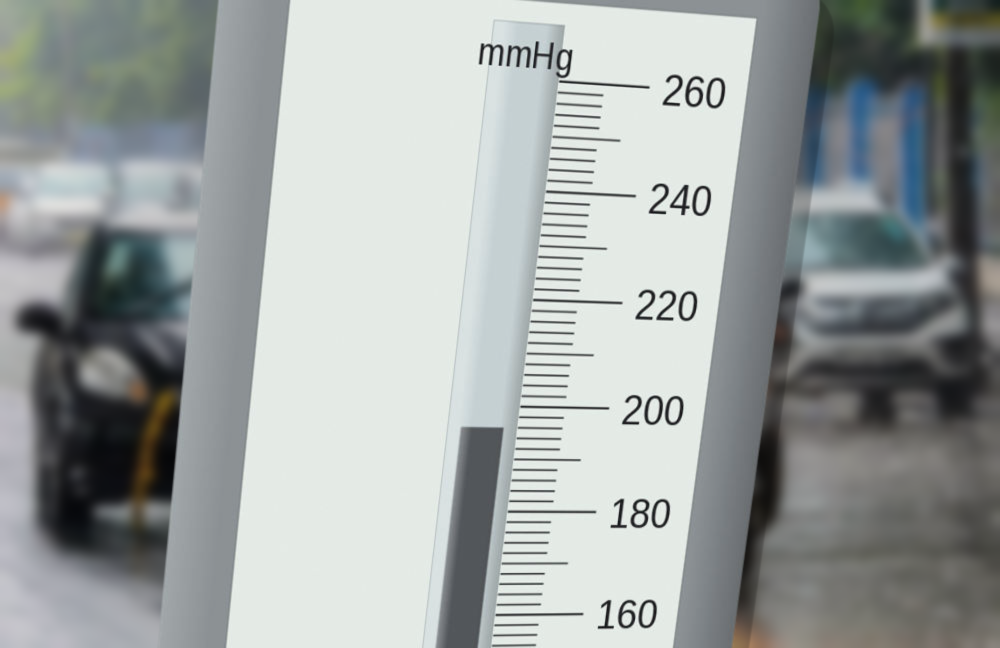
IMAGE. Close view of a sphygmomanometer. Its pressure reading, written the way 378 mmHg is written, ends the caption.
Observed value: 196 mmHg
